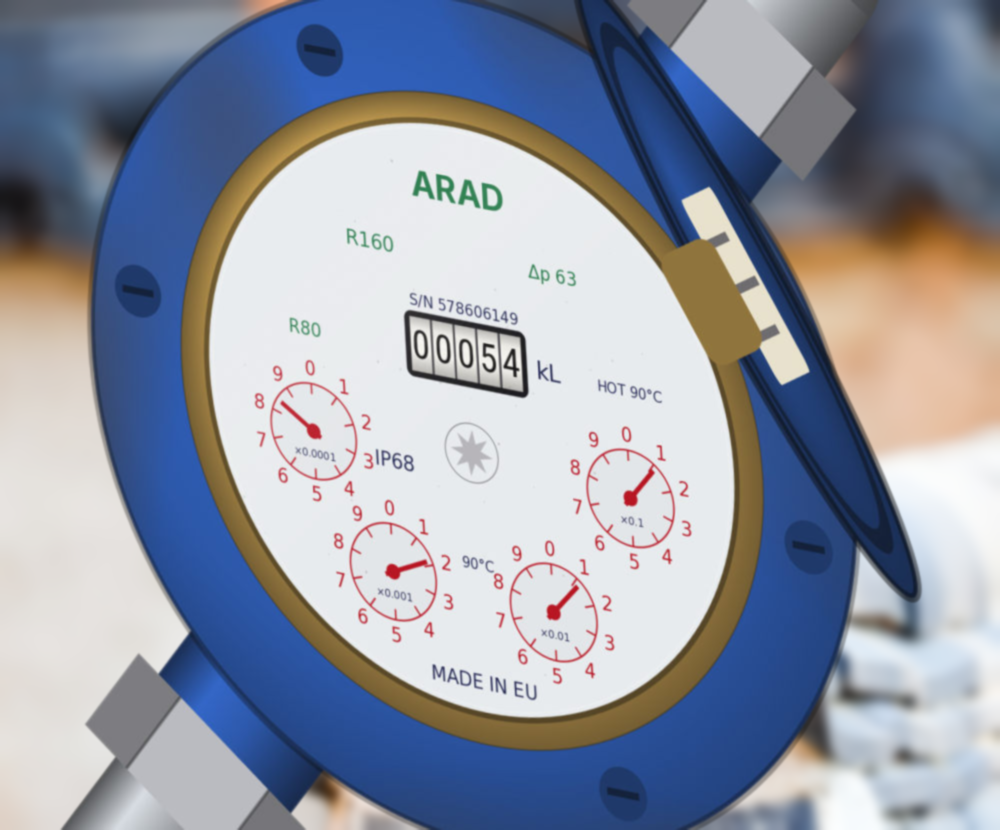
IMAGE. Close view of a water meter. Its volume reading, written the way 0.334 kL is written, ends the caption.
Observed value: 54.1118 kL
